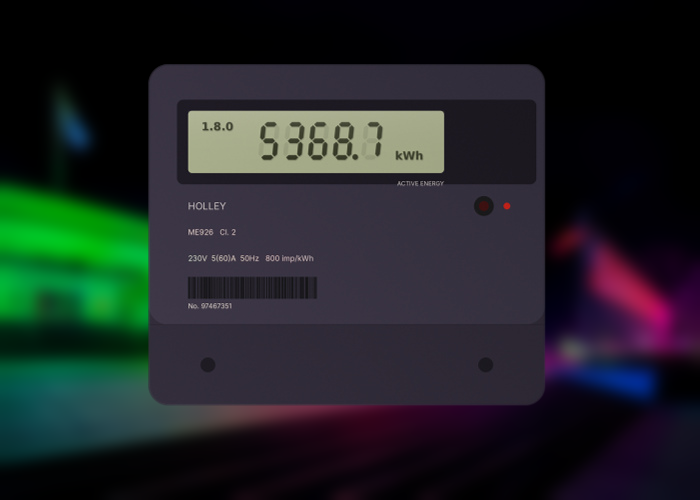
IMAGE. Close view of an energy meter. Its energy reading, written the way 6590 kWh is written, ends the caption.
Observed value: 5368.7 kWh
